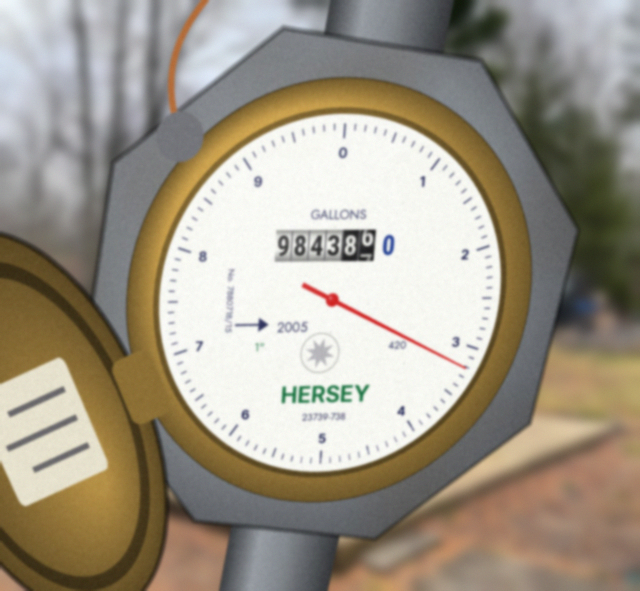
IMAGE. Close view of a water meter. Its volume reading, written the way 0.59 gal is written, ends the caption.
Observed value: 9843863.2 gal
